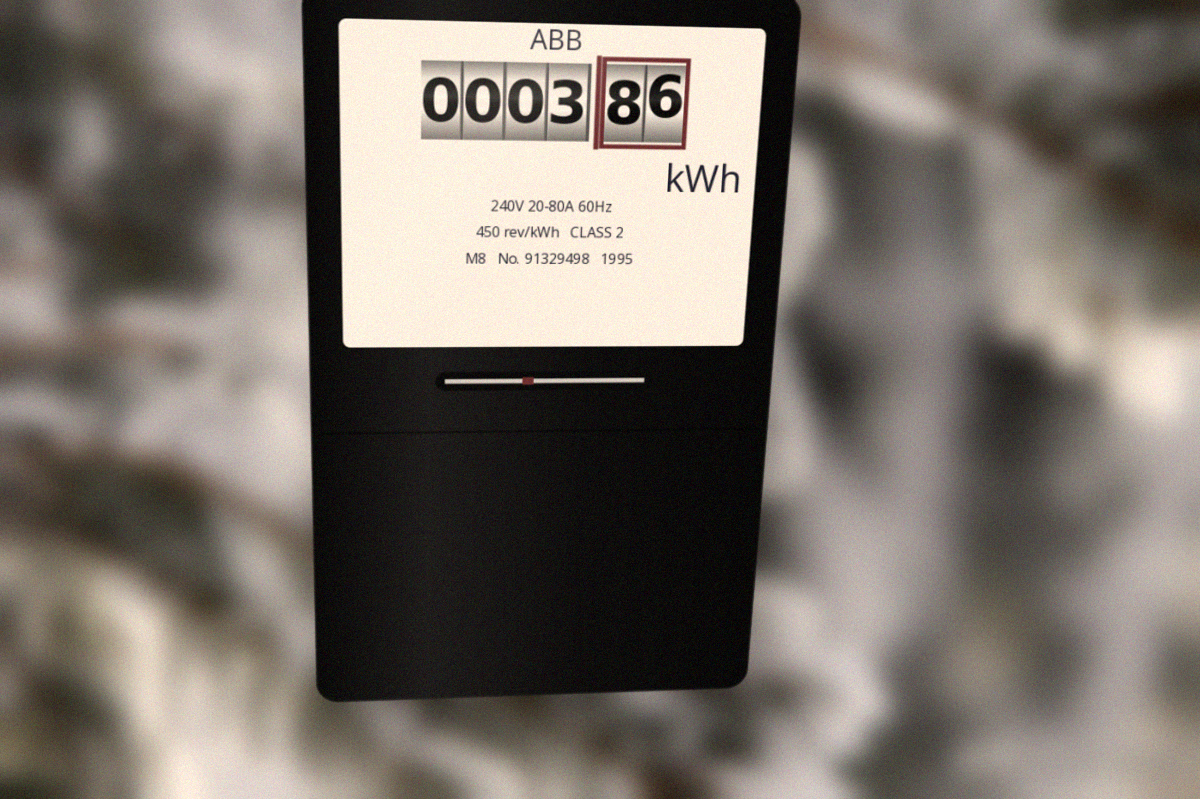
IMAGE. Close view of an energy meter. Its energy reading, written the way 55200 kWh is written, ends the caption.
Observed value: 3.86 kWh
